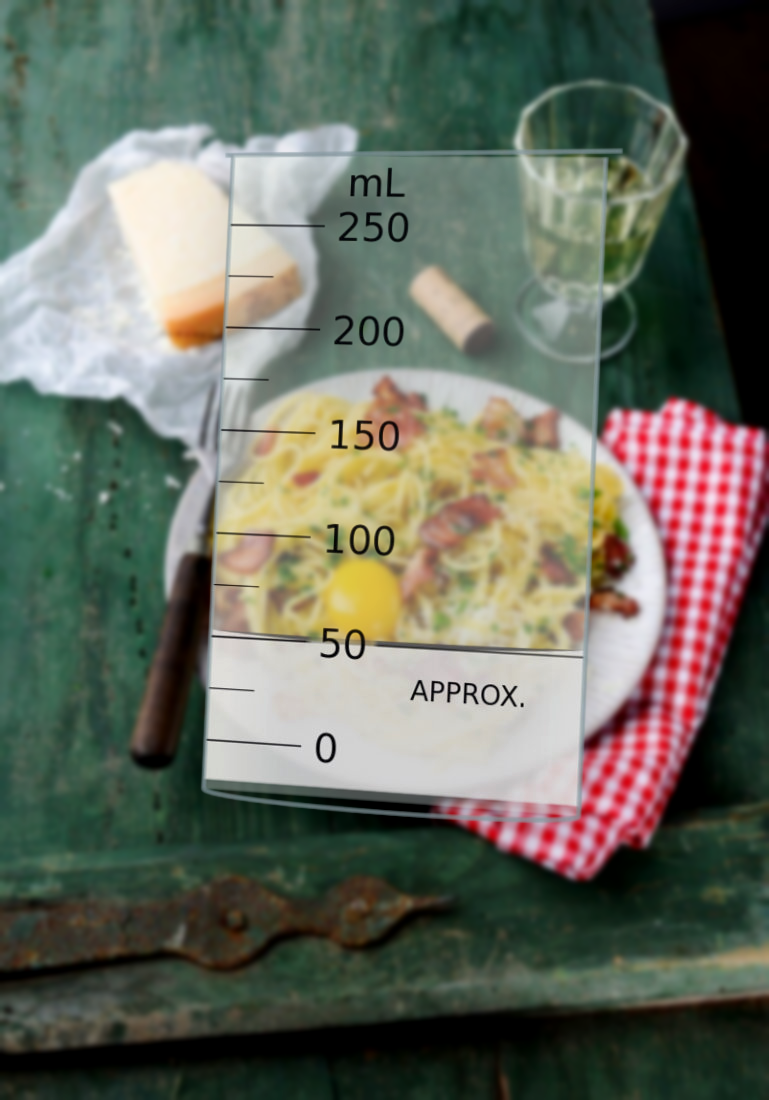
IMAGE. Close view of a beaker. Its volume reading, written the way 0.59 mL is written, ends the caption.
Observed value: 50 mL
